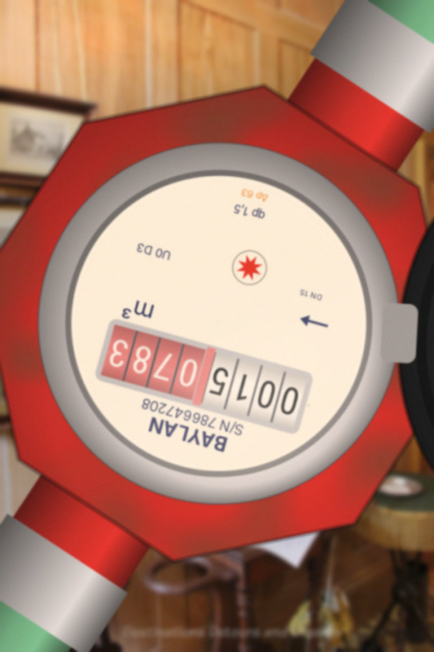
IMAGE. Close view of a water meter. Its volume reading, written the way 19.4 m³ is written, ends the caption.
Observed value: 15.0783 m³
